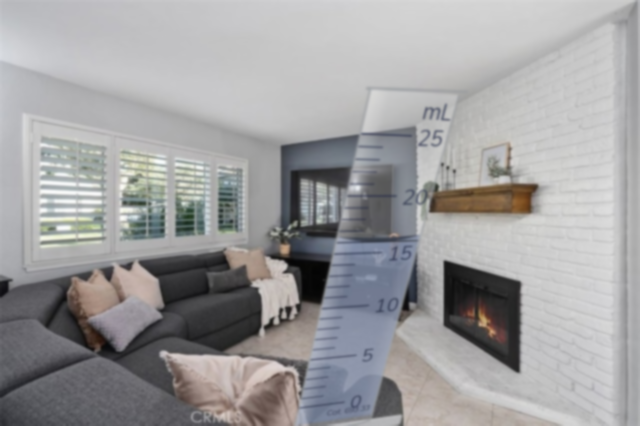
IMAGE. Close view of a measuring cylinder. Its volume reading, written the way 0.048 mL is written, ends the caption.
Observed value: 16 mL
